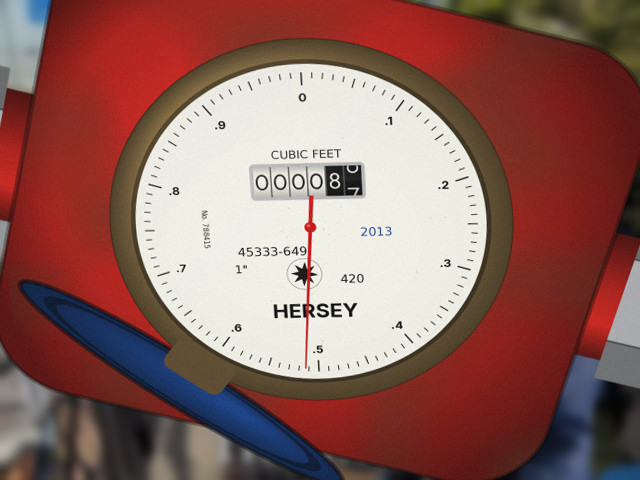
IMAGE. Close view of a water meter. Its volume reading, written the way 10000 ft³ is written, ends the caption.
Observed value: 86.51 ft³
